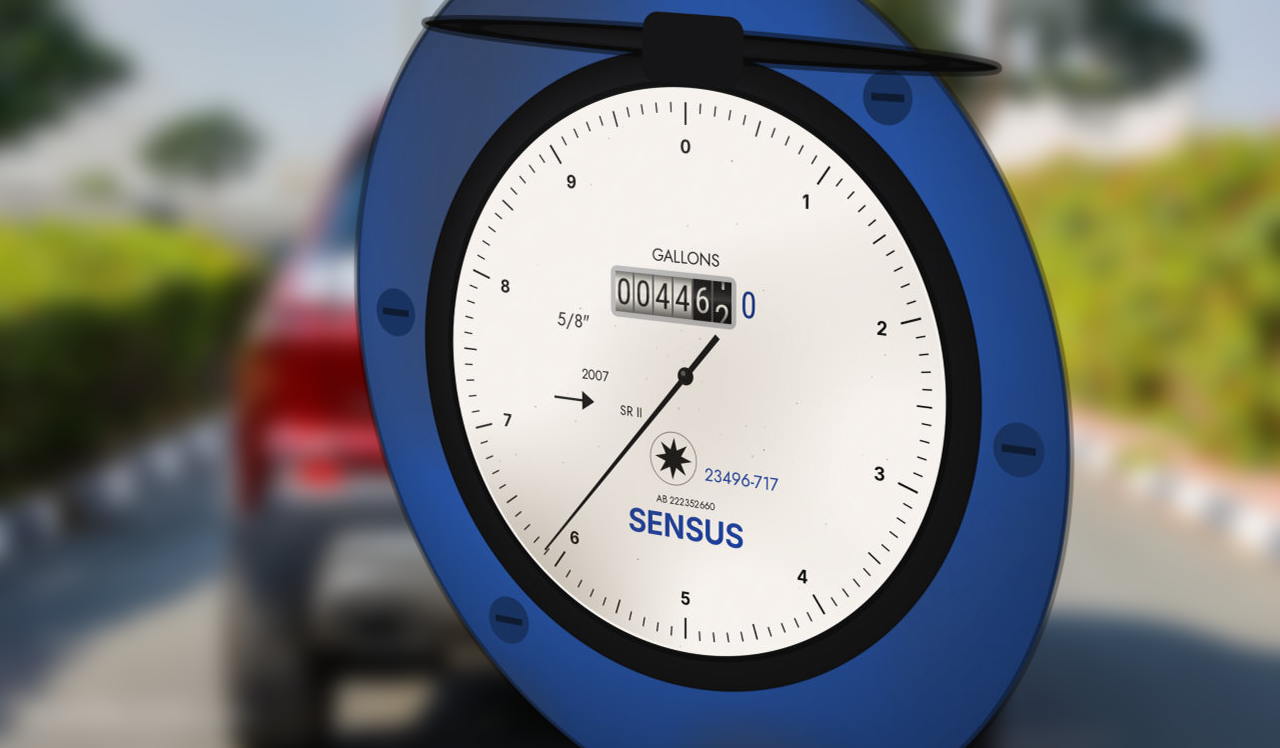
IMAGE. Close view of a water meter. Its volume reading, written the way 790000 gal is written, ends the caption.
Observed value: 44616.1 gal
